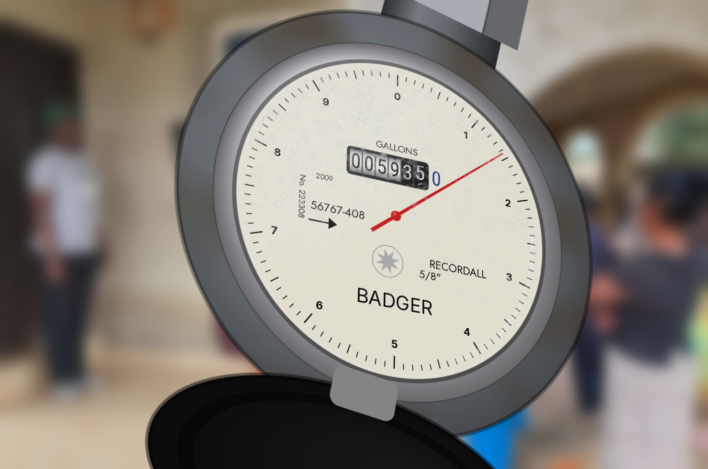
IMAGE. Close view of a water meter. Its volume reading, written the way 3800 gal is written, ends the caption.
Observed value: 59351.4 gal
